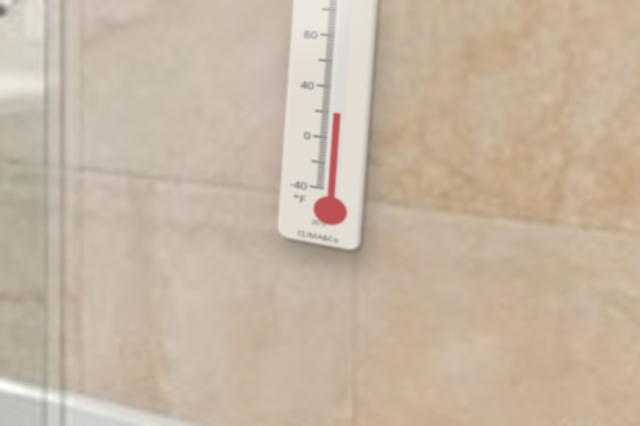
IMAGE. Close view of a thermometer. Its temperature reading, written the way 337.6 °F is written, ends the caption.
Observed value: 20 °F
